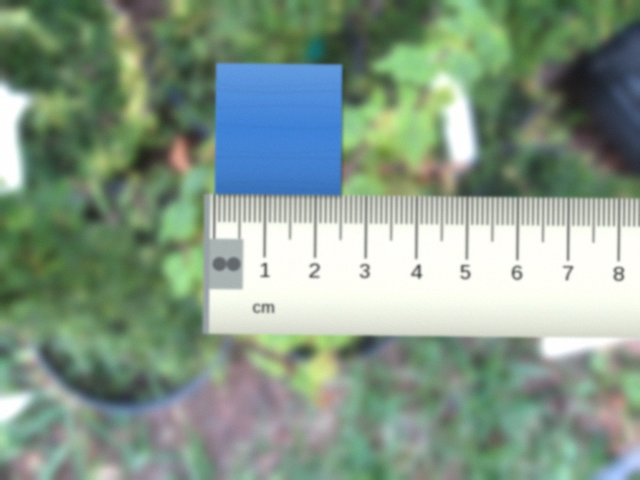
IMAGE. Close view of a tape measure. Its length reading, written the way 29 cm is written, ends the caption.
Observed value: 2.5 cm
